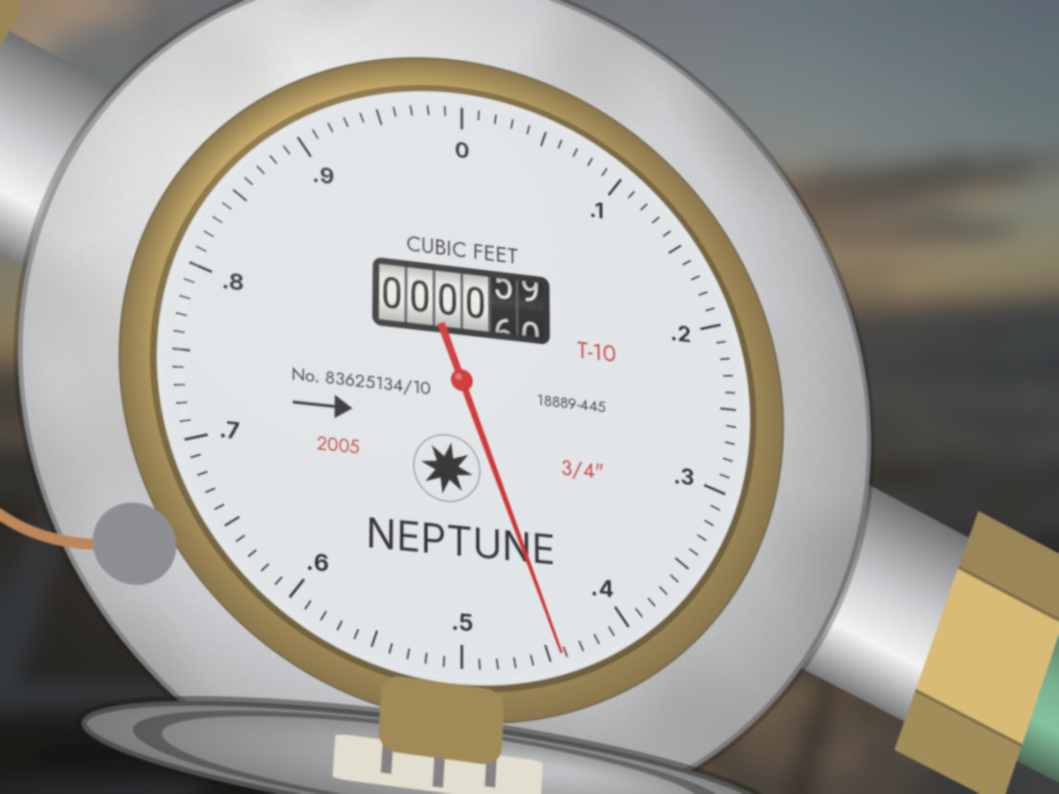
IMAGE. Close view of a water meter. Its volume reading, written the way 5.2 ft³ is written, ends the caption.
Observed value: 59.44 ft³
